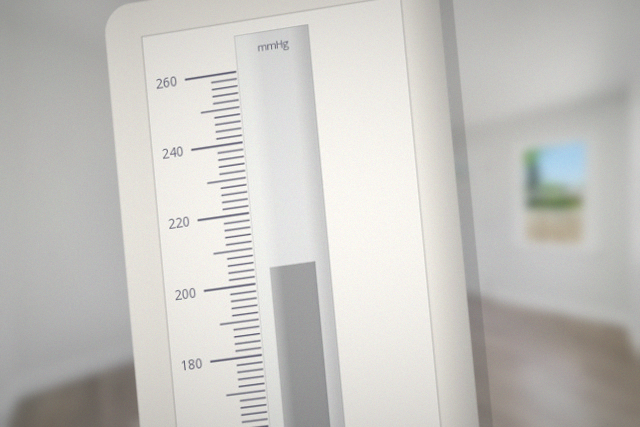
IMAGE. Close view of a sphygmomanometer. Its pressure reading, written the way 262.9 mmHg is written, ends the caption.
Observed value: 204 mmHg
